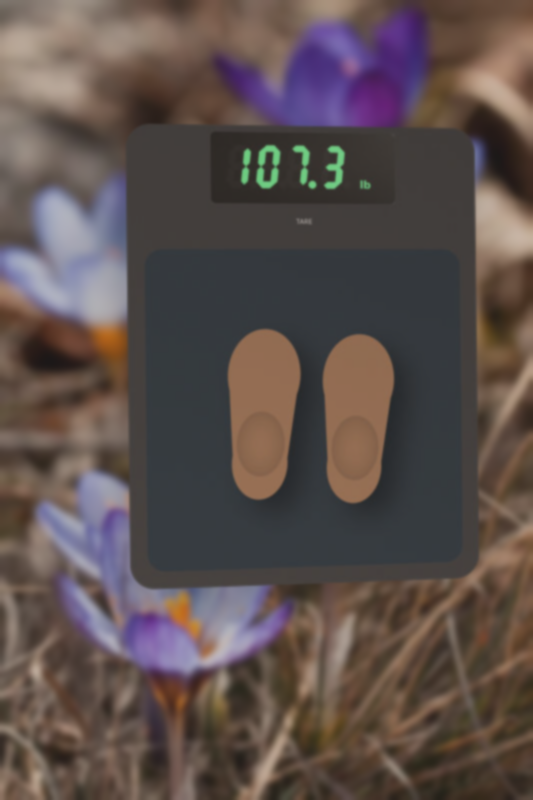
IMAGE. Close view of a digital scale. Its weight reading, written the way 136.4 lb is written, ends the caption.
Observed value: 107.3 lb
